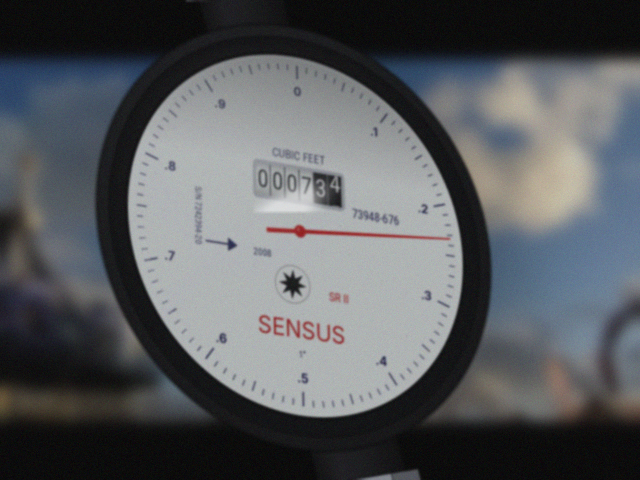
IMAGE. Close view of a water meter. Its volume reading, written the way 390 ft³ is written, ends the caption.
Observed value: 734.23 ft³
